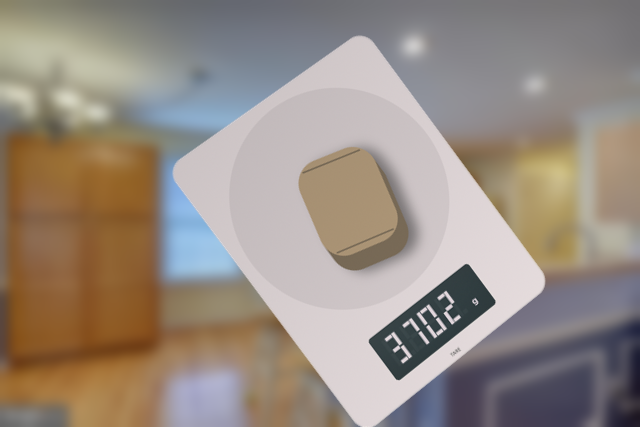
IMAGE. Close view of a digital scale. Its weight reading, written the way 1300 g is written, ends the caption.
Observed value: 3702 g
